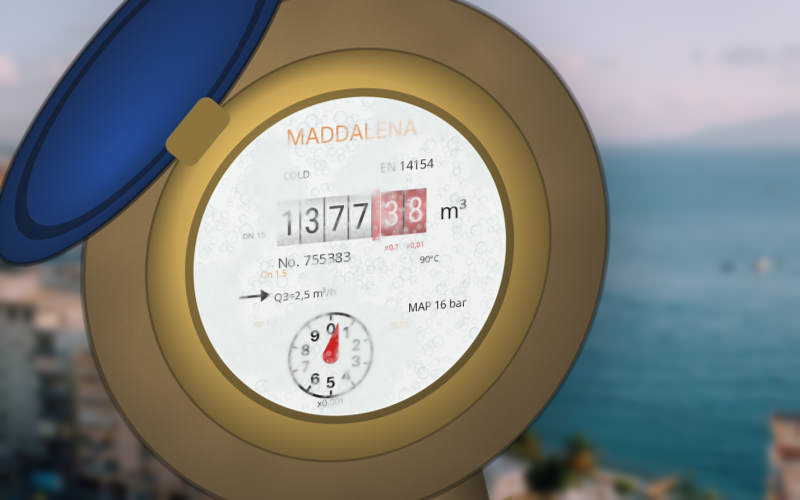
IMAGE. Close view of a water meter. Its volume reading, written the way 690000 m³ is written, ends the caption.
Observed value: 1377.380 m³
